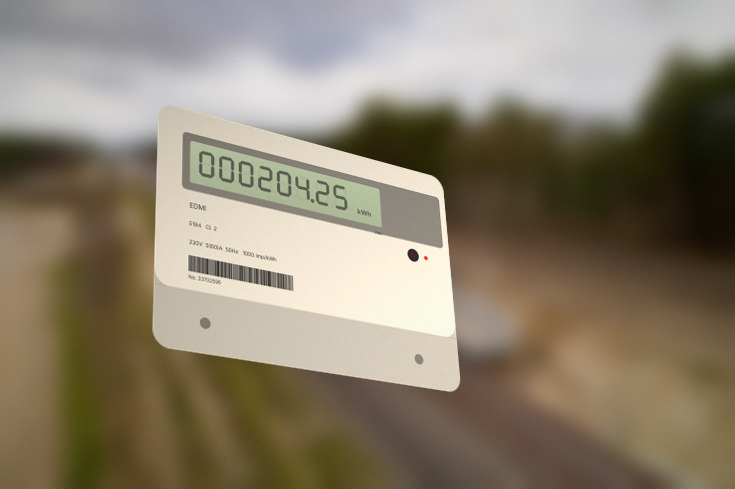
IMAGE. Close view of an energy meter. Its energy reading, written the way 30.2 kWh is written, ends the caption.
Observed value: 204.25 kWh
